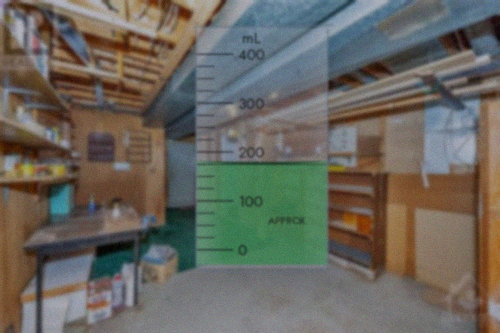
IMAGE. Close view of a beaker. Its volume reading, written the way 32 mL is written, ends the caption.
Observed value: 175 mL
